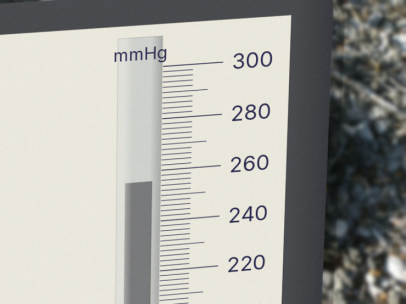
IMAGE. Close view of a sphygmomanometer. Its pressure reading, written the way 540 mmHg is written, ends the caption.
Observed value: 256 mmHg
